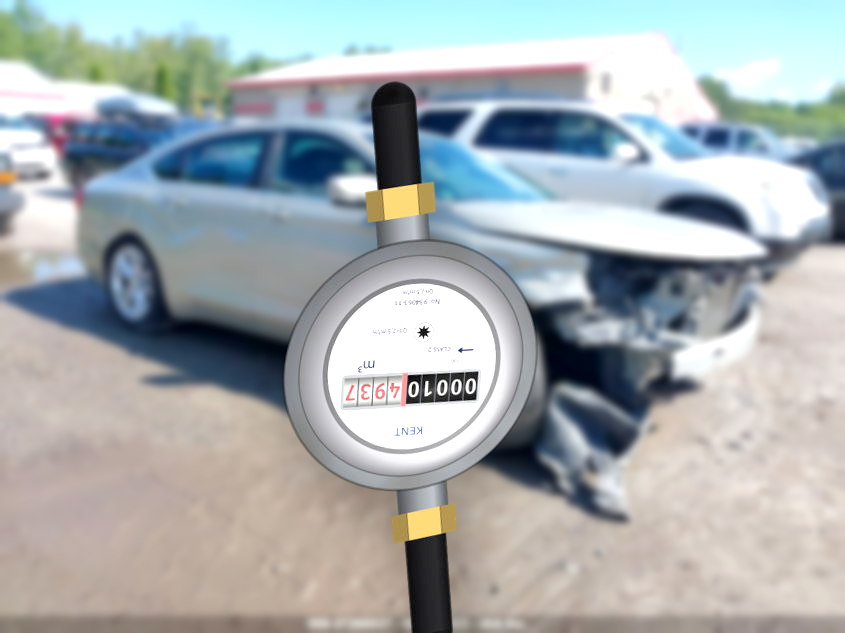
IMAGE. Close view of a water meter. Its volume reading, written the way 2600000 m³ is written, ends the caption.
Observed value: 10.4937 m³
